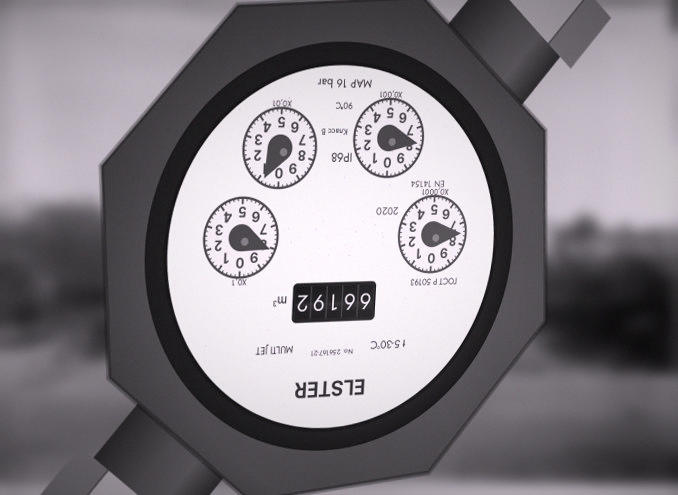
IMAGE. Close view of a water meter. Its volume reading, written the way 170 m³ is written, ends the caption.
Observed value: 66192.8077 m³
